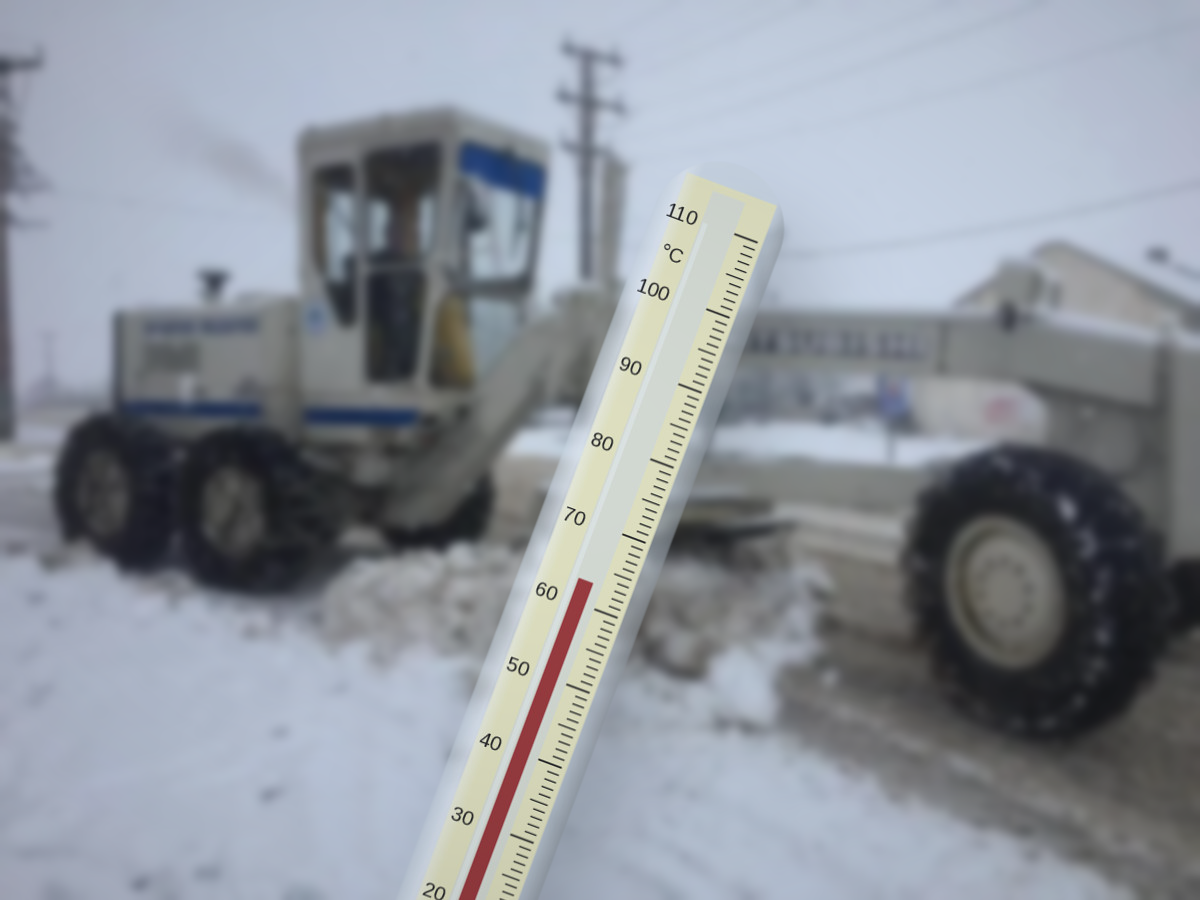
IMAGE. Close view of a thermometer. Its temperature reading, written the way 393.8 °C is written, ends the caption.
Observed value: 63 °C
